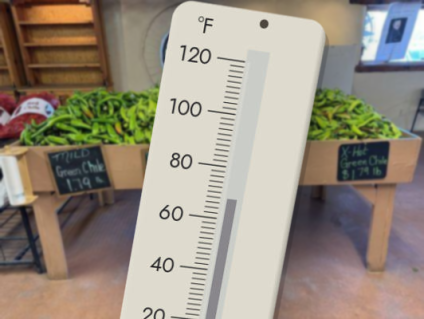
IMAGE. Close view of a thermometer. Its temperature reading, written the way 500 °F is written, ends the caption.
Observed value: 68 °F
